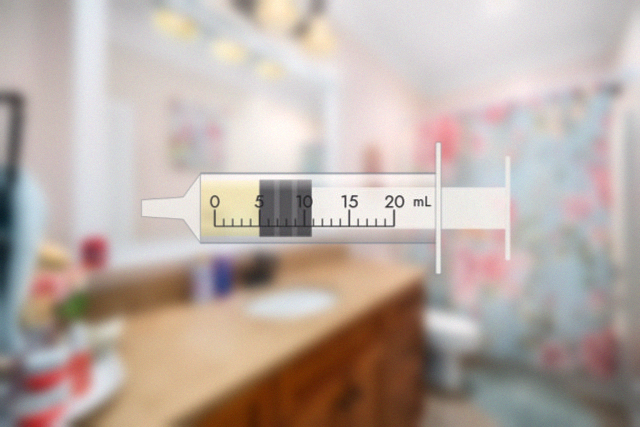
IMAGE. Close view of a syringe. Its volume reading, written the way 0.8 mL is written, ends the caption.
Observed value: 5 mL
